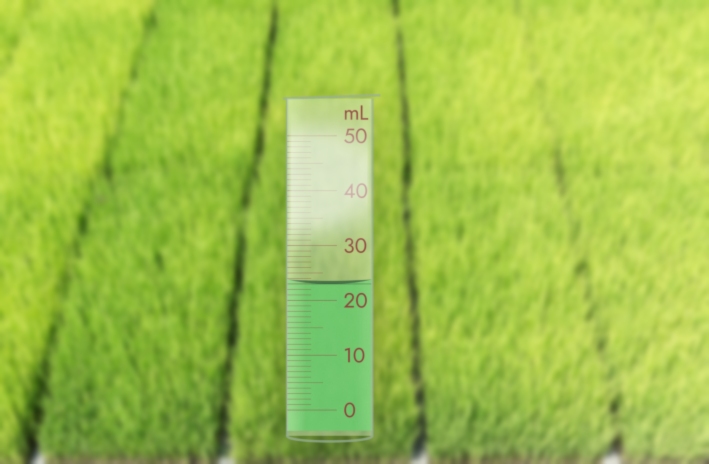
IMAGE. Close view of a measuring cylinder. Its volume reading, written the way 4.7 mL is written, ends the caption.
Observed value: 23 mL
